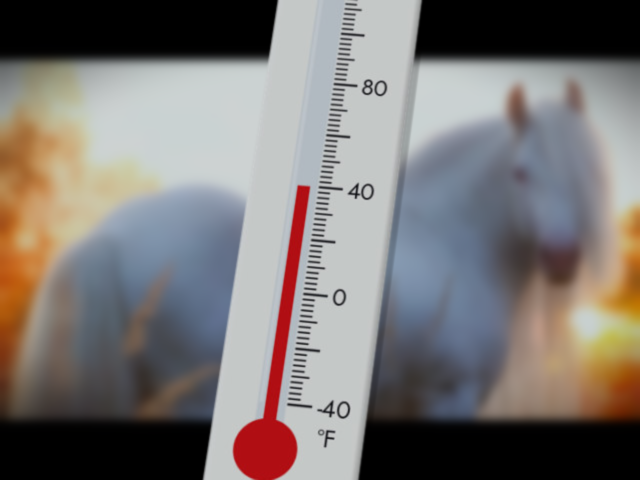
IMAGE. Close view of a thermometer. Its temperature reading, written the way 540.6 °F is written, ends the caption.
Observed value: 40 °F
